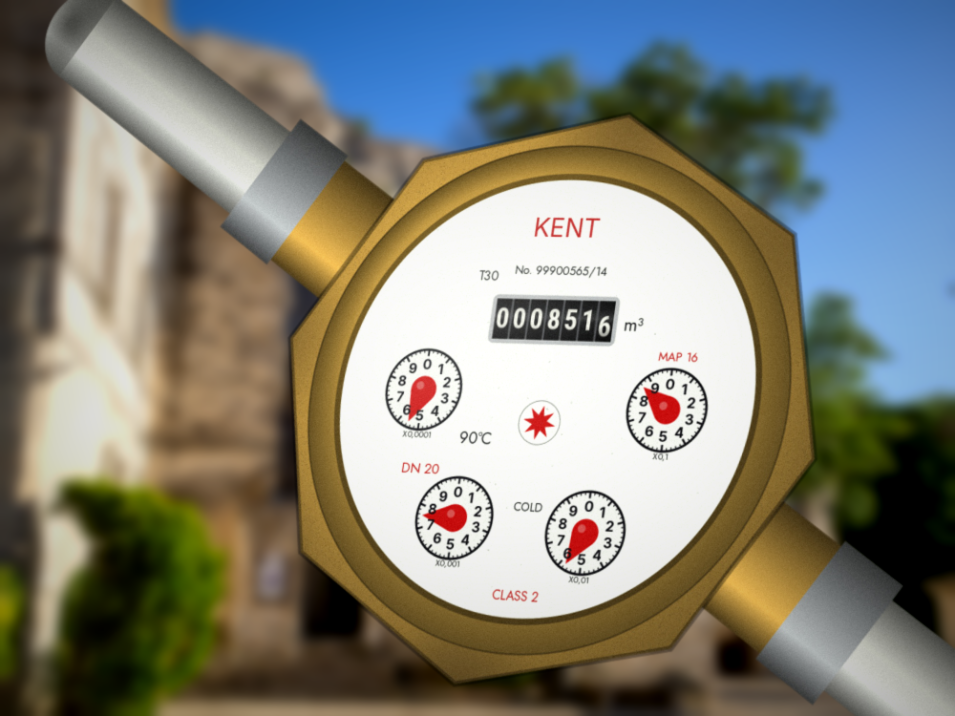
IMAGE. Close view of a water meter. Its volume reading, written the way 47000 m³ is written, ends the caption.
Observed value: 8515.8575 m³
